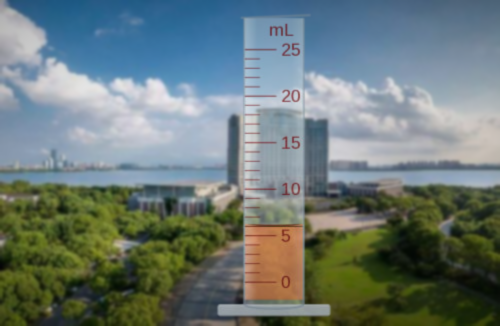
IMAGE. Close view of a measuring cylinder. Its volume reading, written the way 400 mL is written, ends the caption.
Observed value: 6 mL
